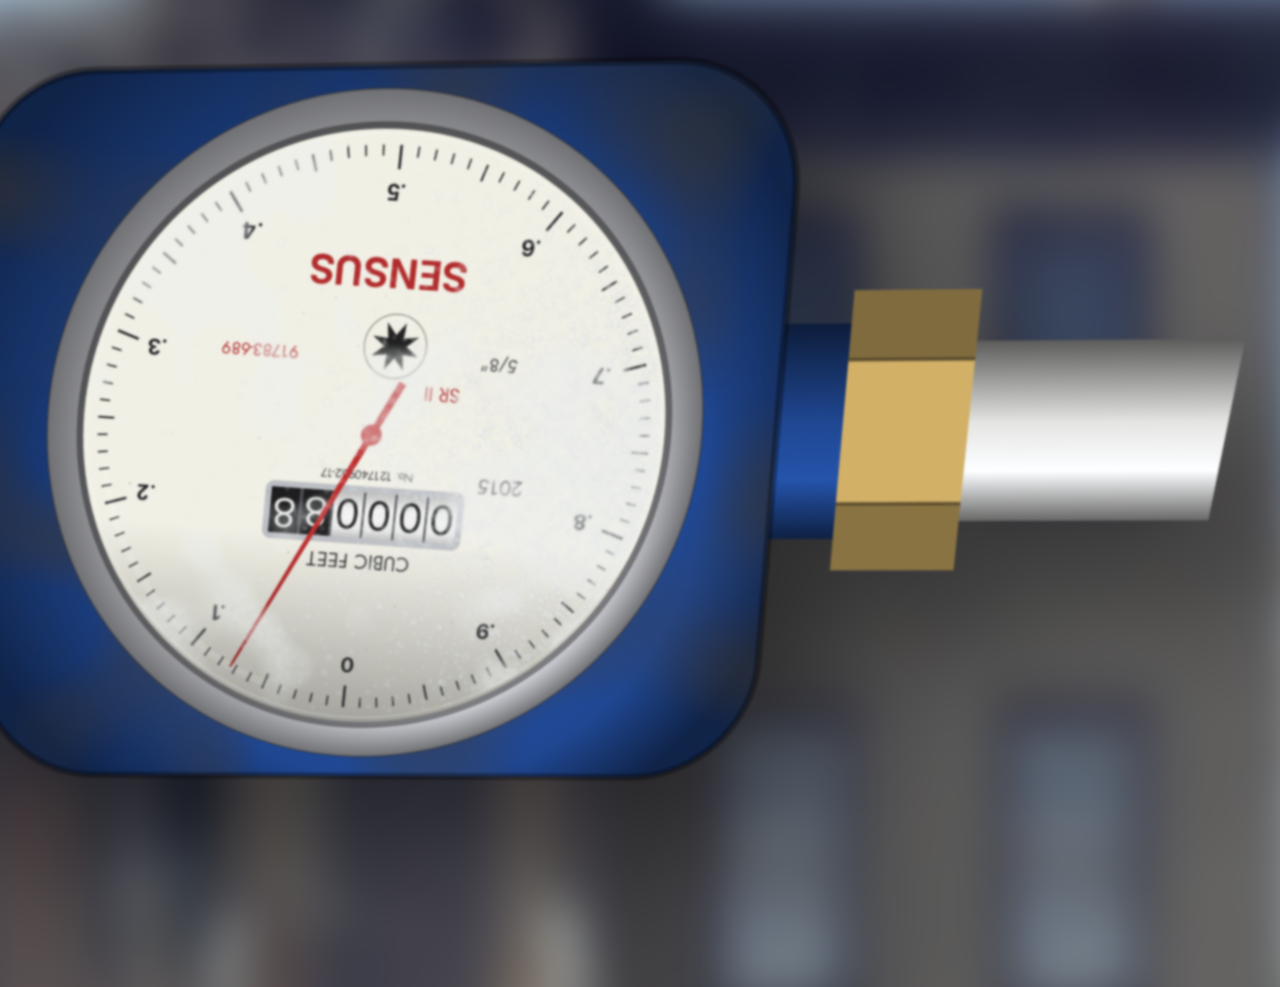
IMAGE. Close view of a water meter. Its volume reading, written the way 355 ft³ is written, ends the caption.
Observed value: 88.07 ft³
